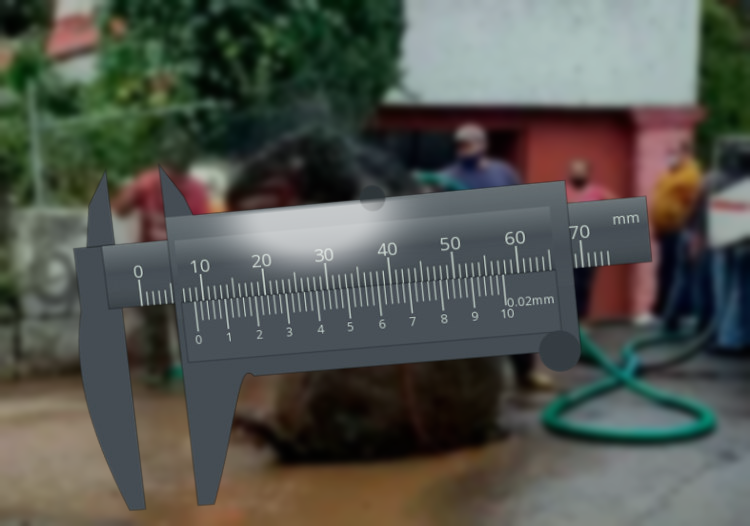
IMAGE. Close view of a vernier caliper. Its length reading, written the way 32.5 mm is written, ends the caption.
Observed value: 8.6 mm
